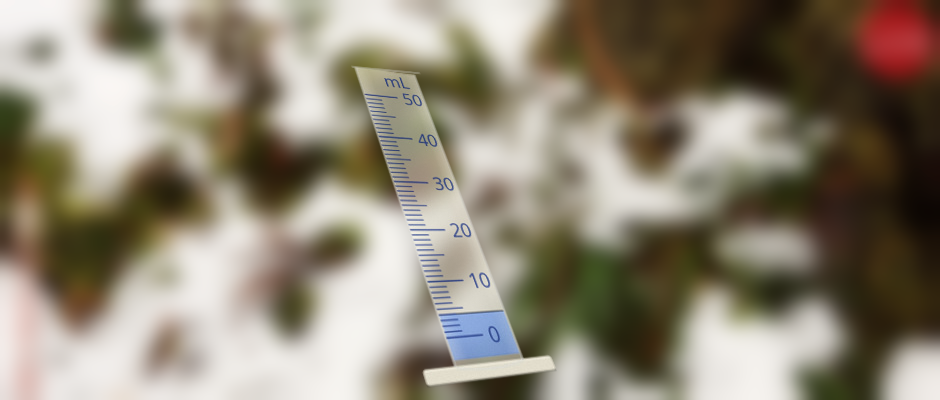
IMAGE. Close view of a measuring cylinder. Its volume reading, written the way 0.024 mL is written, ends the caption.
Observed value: 4 mL
